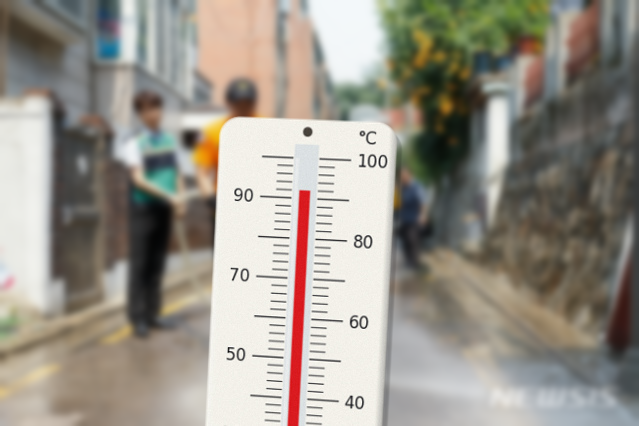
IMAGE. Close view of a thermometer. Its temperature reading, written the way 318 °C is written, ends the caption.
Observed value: 92 °C
